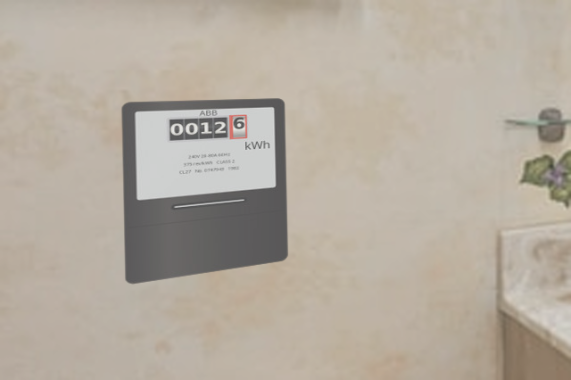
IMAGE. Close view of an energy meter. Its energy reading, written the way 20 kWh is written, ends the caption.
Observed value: 12.6 kWh
